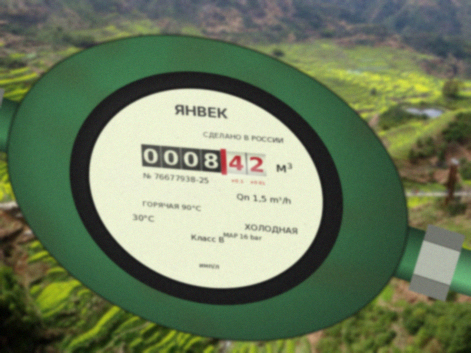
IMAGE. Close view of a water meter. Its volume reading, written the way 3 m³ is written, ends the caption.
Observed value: 8.42 m³
